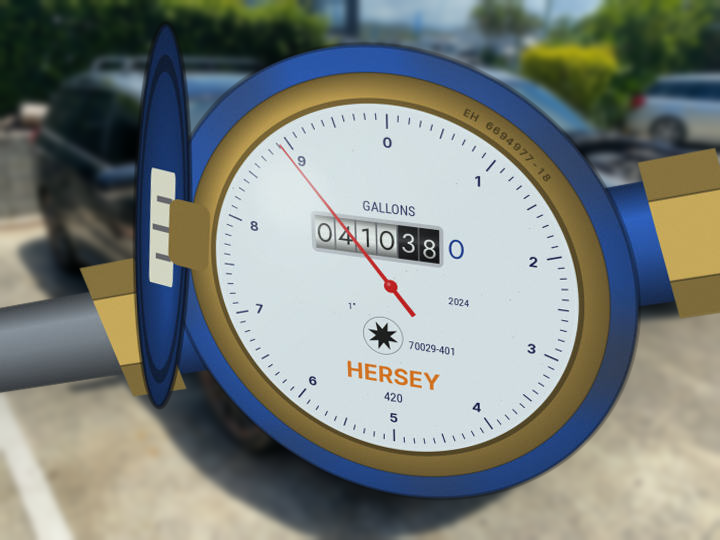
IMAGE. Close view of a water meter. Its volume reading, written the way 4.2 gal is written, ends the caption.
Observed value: 410378.9 gal
